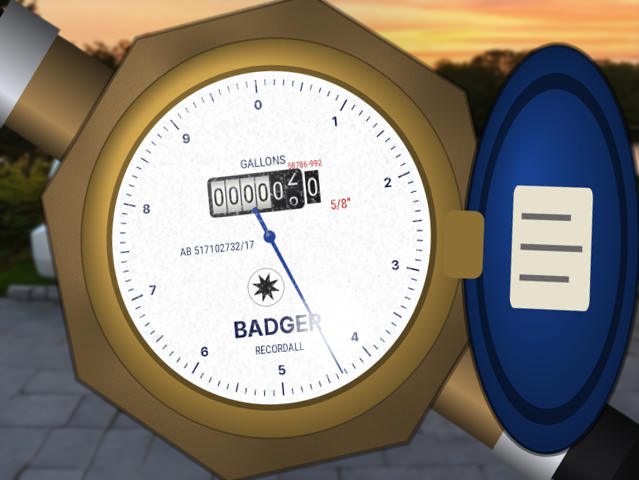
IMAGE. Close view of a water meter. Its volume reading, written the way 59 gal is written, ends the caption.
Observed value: 24.3 gal
